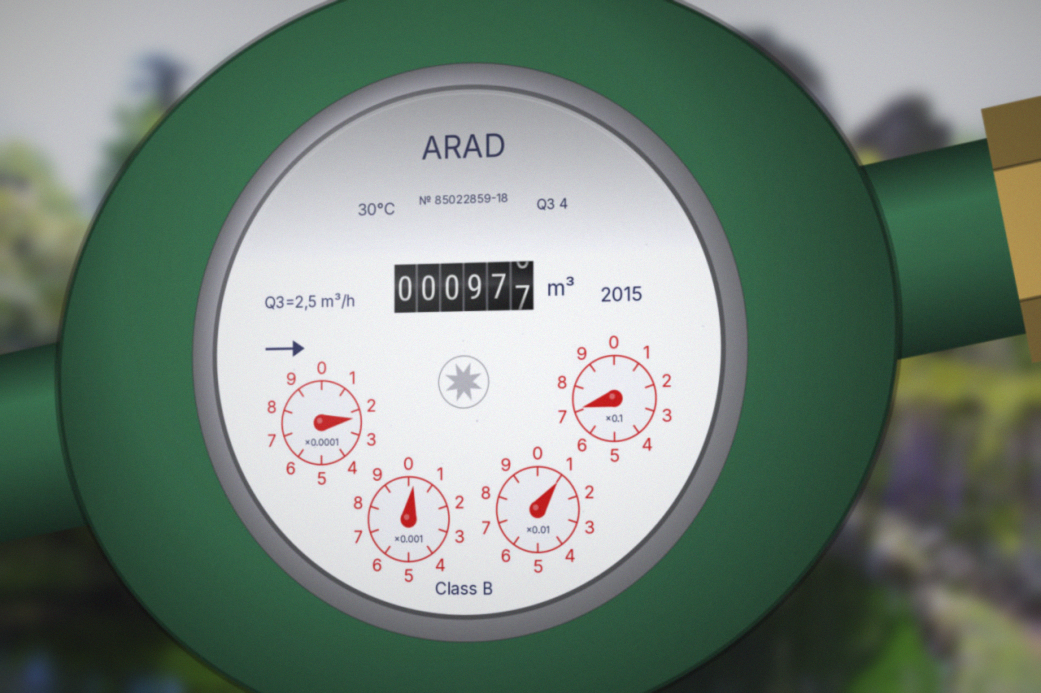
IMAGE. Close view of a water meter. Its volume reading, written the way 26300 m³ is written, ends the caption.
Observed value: 976.7102 m³
